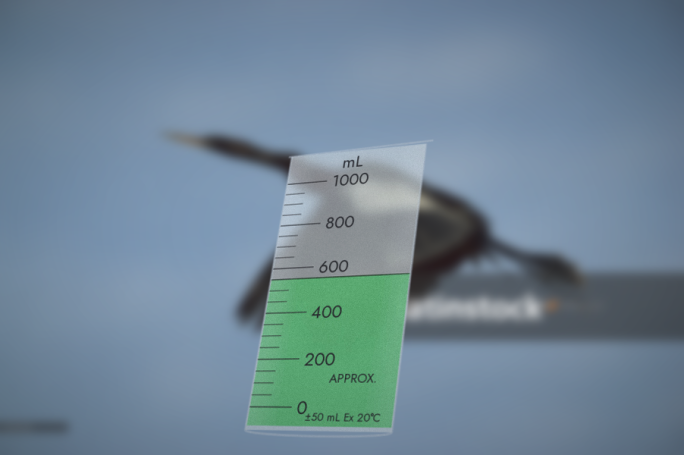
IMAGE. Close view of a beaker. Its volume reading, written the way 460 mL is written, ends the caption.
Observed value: 550 mL
